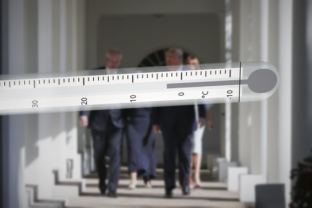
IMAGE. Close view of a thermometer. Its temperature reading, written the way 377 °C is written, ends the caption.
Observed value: 3 °C
